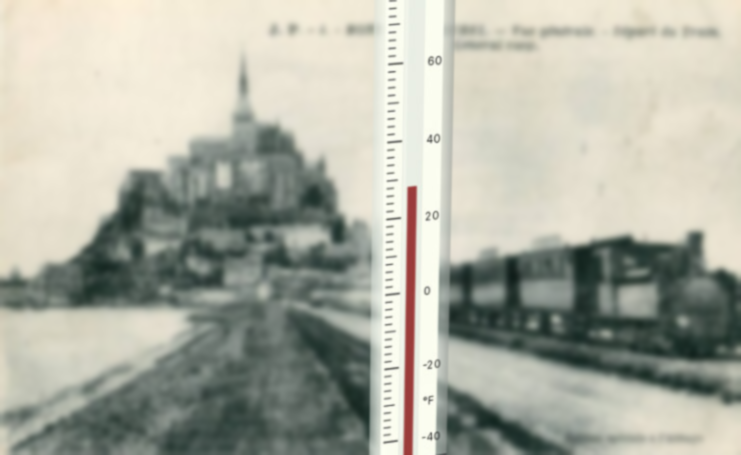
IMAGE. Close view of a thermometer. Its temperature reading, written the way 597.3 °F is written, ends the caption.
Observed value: 28 °F
